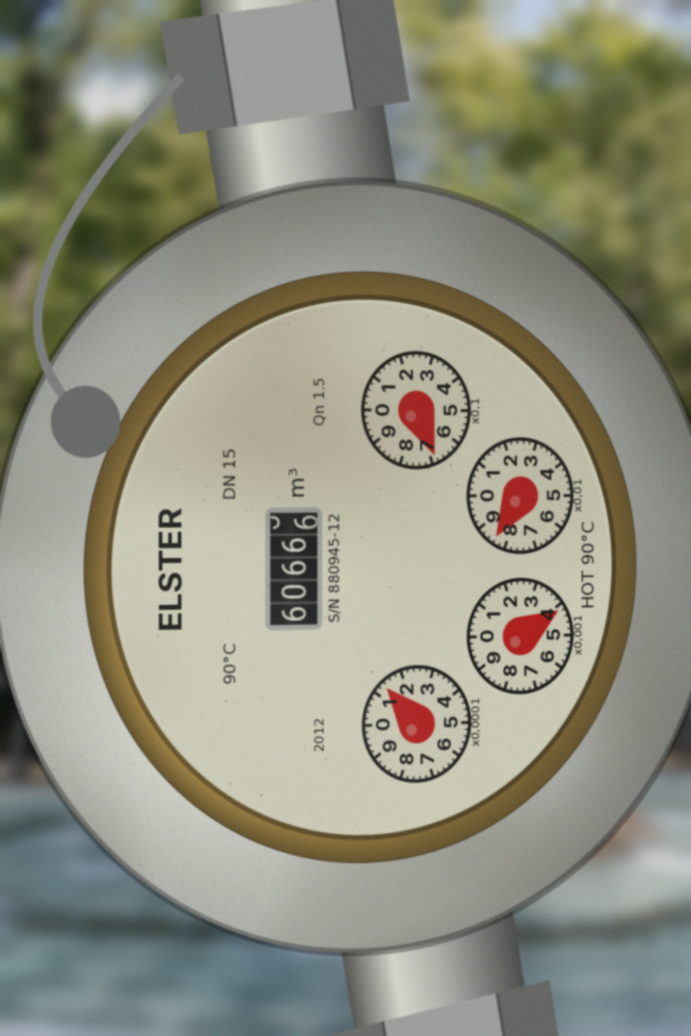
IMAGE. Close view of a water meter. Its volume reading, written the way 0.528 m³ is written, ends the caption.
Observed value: 60665.6841 m³
